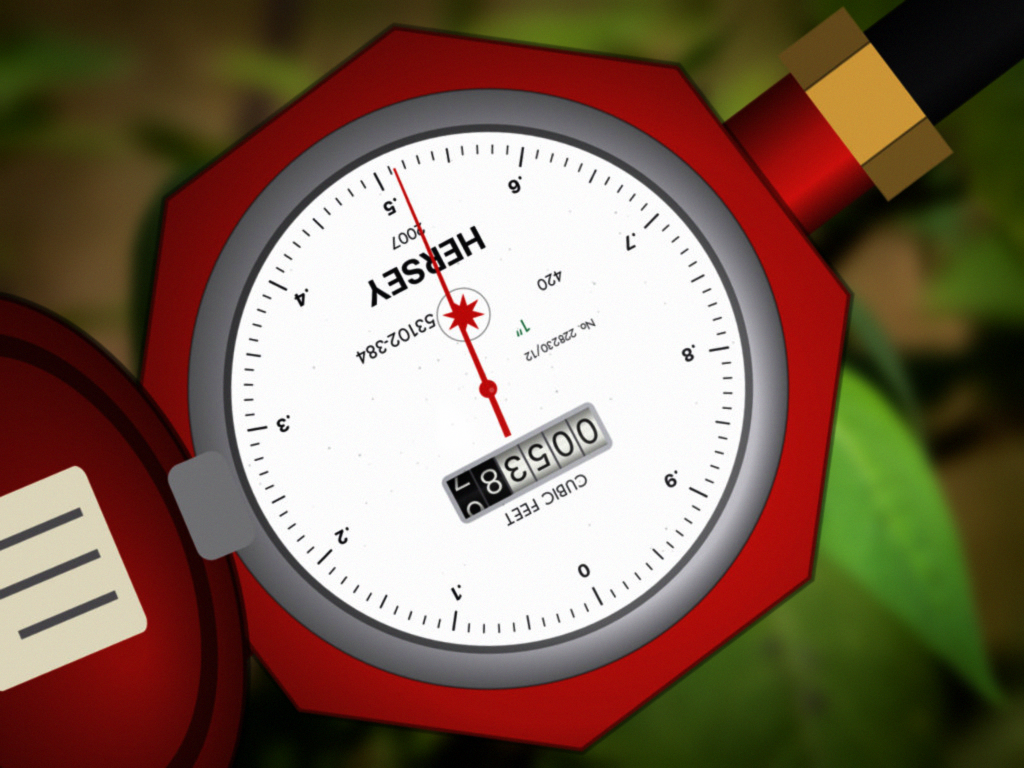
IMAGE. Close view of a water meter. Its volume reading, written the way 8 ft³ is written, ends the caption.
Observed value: 5386.51 ft³
